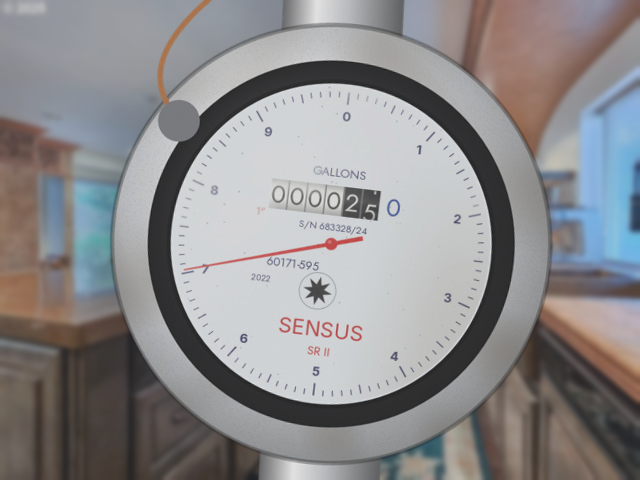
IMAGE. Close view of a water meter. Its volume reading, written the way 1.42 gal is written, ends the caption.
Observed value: 247.0 gal
